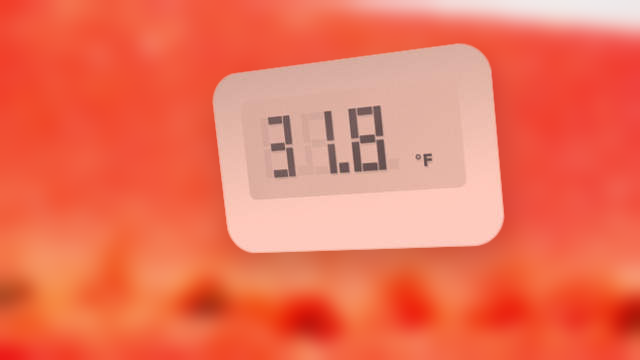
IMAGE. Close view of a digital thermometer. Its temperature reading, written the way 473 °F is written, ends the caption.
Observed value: 31.8 °F
